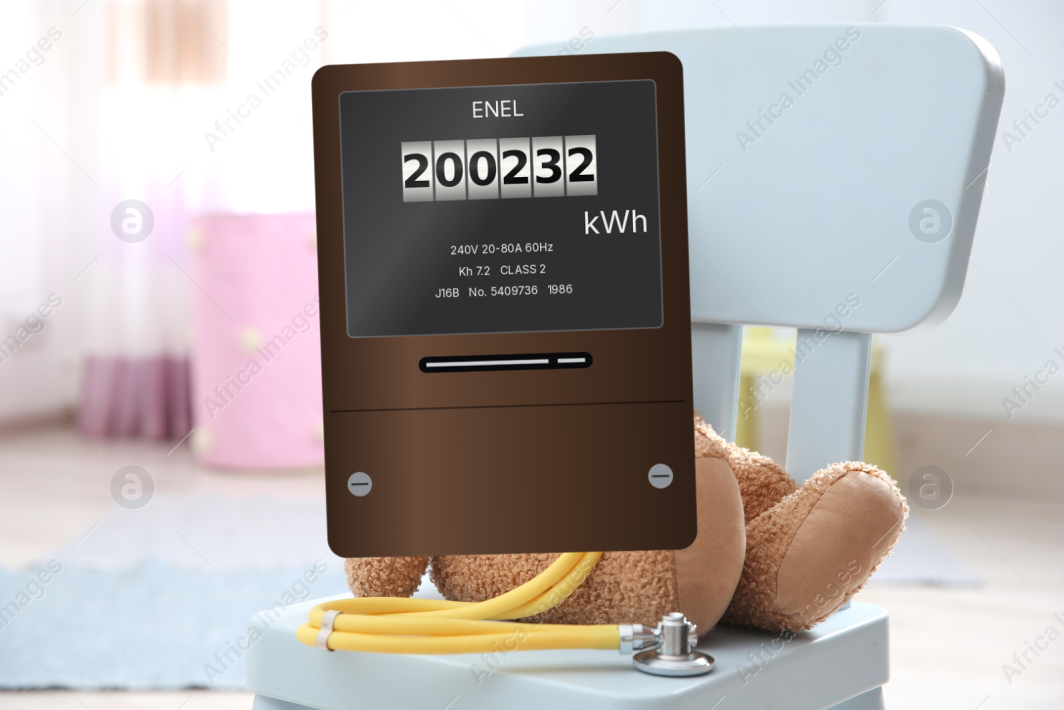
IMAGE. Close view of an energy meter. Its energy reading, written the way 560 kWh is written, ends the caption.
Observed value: 200232 kWh
